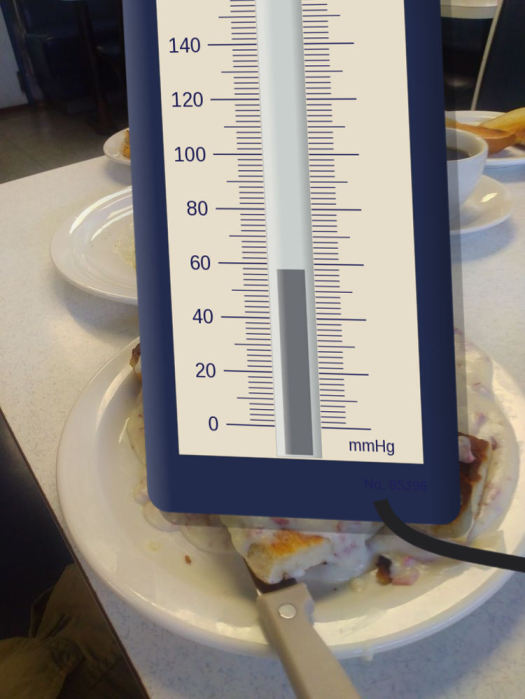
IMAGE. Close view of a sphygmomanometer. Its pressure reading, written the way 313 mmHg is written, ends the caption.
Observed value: 58 mmHg
